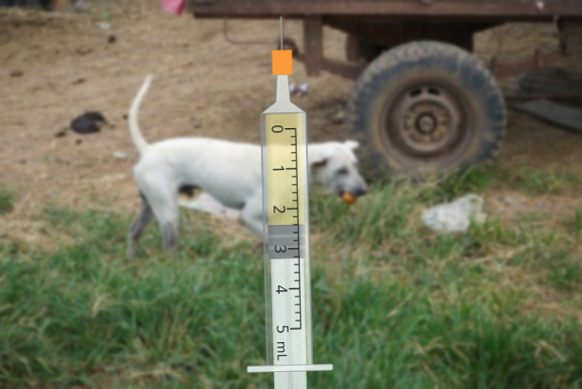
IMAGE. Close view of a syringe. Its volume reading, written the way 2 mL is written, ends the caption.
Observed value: 2.4 mL
